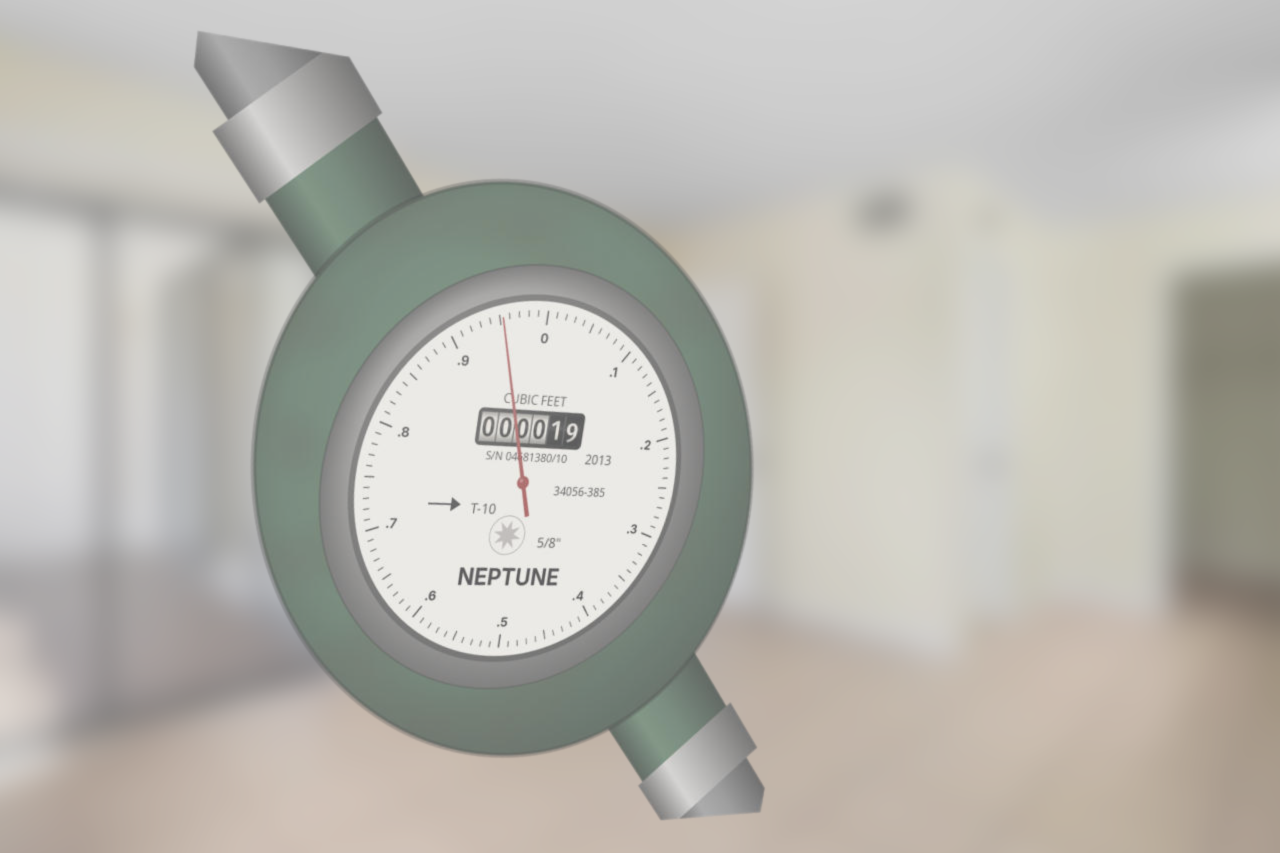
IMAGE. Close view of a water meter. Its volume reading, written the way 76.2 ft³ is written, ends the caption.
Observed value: 18.95 ft³
